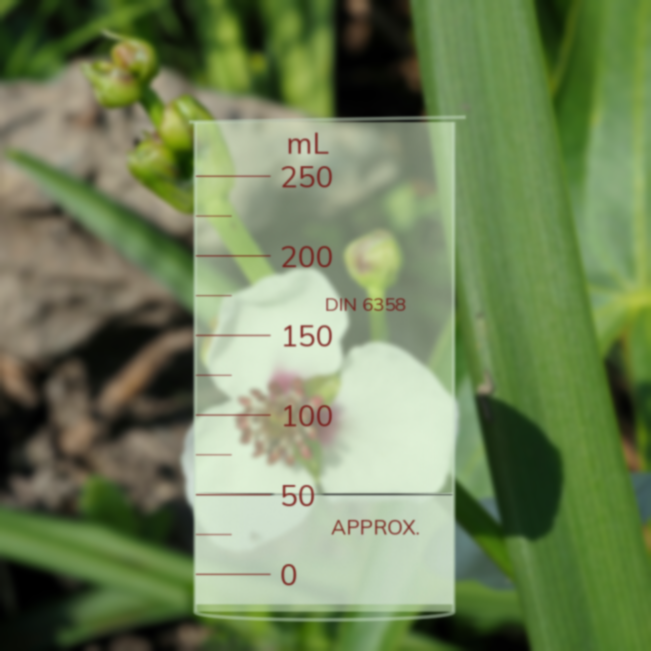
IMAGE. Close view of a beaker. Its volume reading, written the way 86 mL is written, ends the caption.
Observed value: 50 mL
